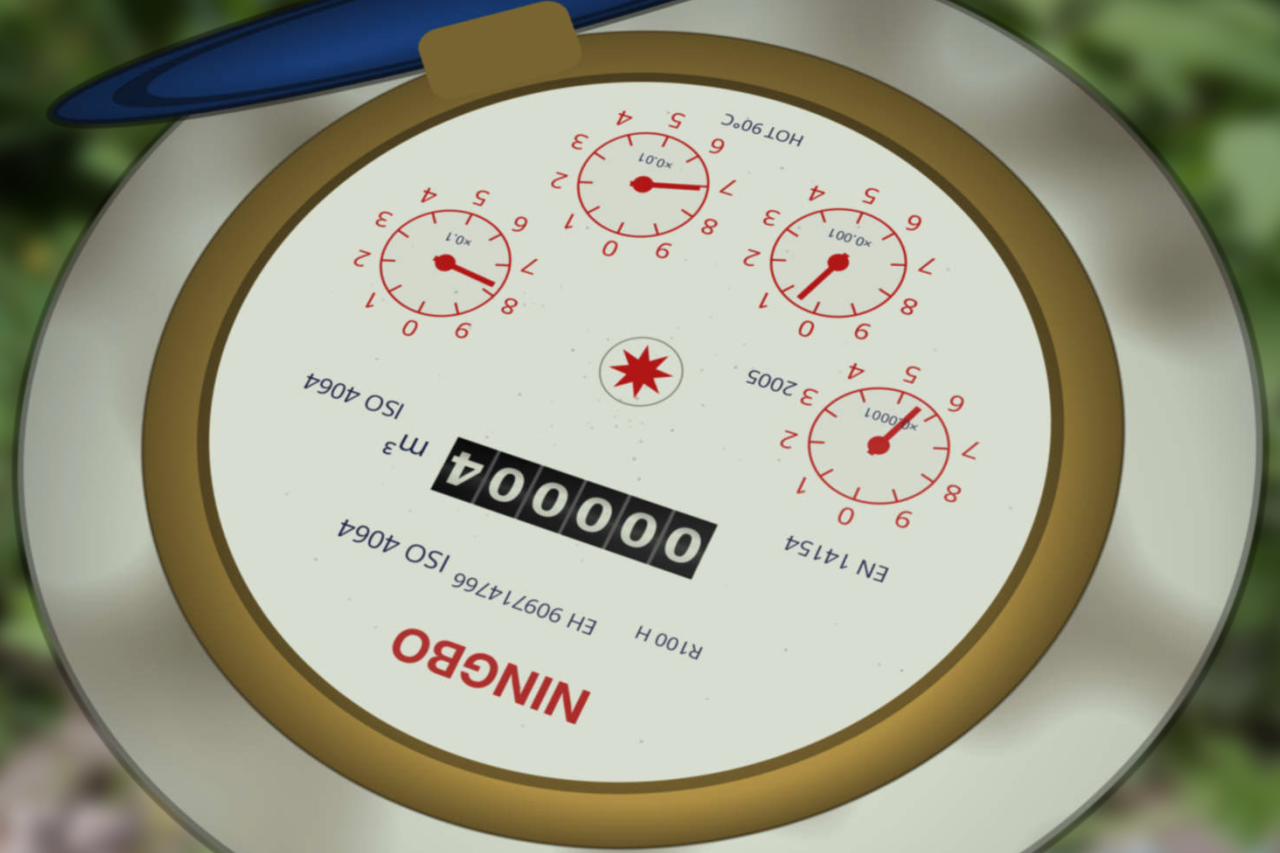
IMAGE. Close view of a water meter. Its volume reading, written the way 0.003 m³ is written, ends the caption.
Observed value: 4.7705 m³
